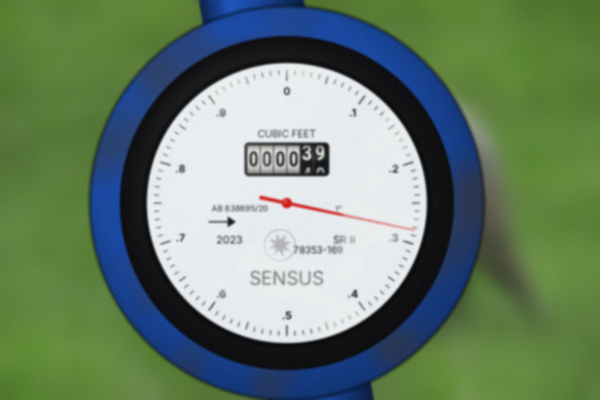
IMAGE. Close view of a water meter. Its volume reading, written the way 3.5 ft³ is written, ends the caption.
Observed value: 39.28 ft³
